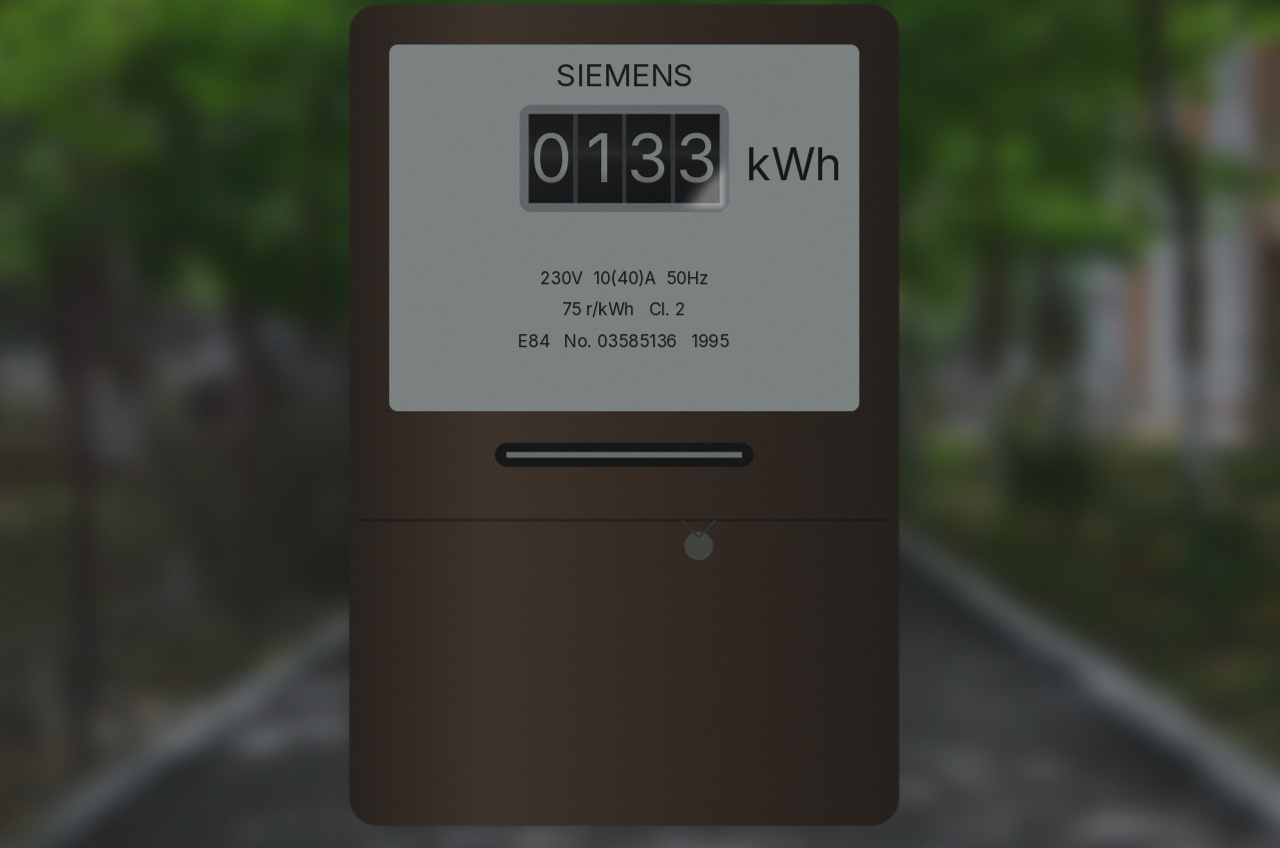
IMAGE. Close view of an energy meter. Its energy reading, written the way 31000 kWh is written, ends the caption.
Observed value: 133 kWh
